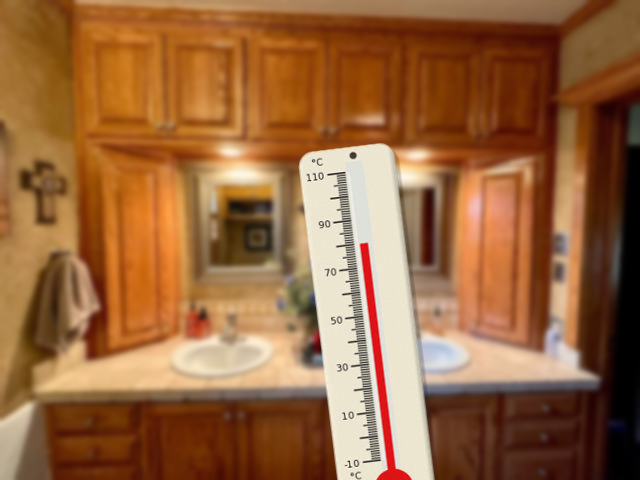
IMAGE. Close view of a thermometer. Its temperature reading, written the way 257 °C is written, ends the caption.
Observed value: 80 °C
